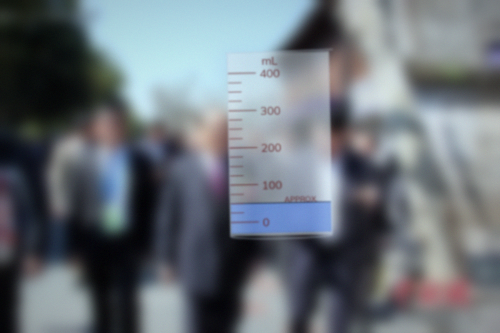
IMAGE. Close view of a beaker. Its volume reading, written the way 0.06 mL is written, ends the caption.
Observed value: 50 mL
